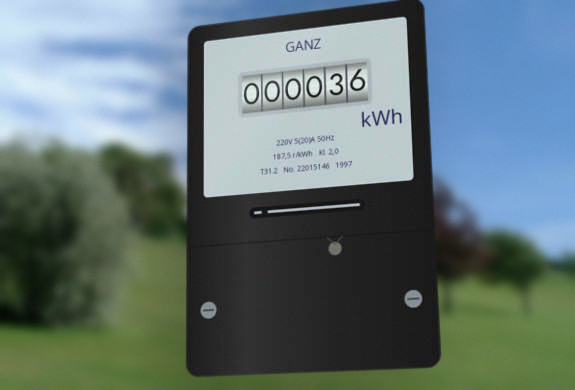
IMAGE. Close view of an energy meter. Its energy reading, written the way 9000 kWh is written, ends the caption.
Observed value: 36 kWh
